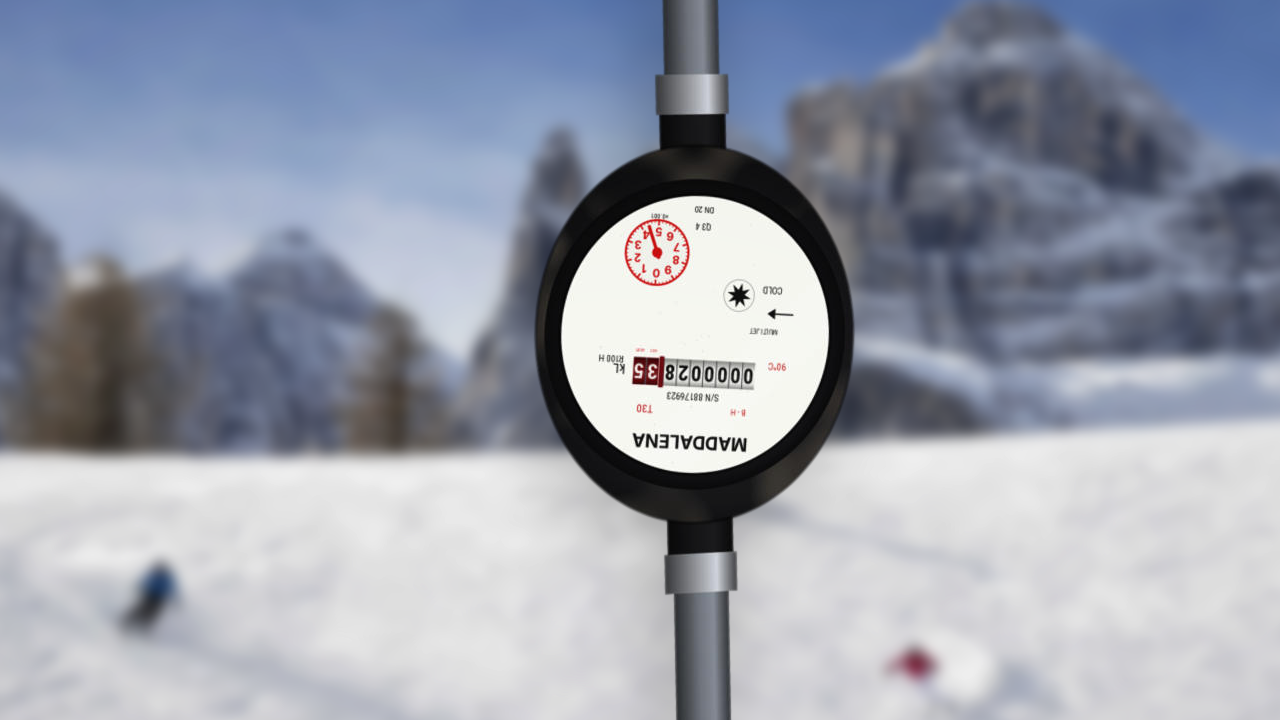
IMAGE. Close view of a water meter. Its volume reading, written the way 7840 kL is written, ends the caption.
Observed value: 28.354 kL
